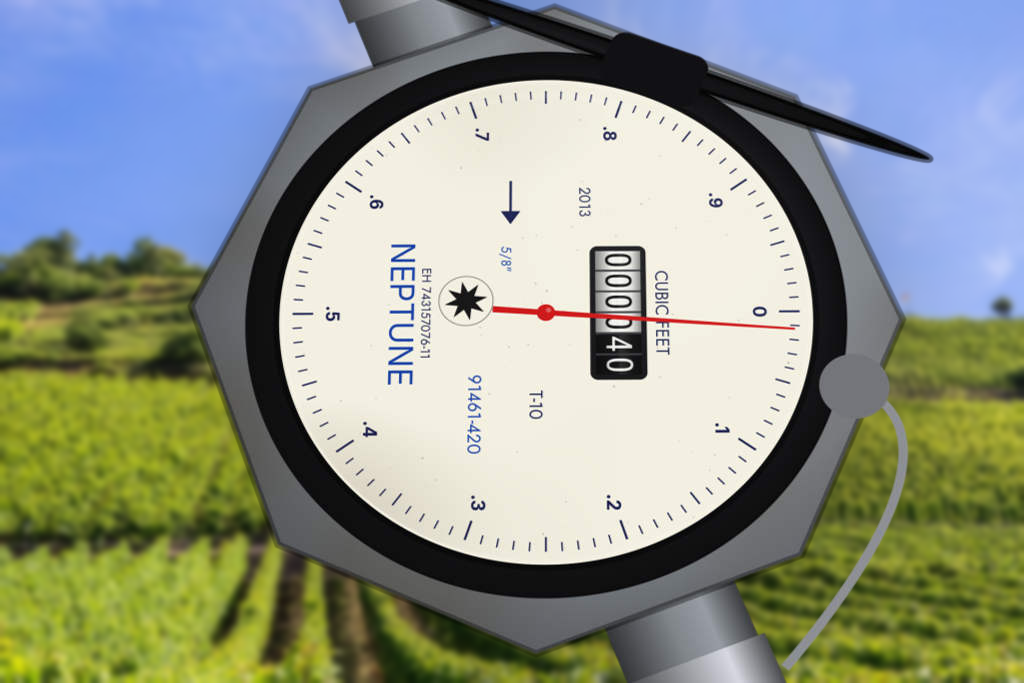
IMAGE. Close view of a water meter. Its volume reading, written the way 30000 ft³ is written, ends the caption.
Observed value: 40.01 ft³
